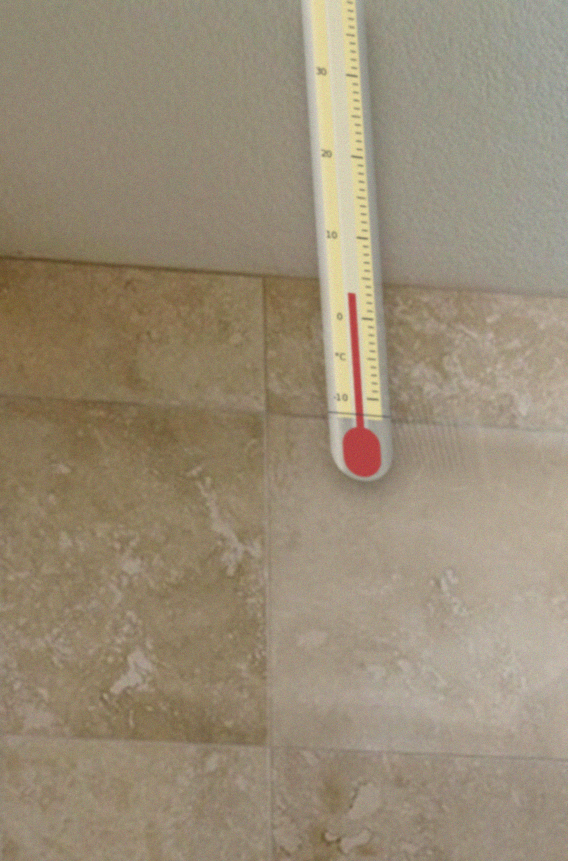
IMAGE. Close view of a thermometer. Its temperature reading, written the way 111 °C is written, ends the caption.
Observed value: 3 °C
